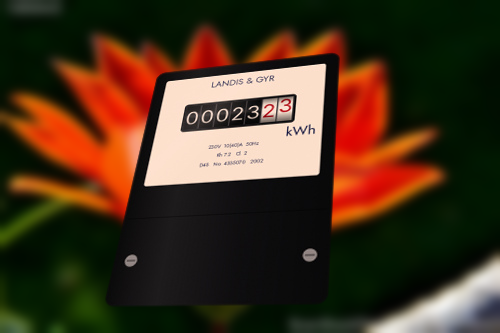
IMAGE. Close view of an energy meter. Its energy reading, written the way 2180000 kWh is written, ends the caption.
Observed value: 23.23 kWh
